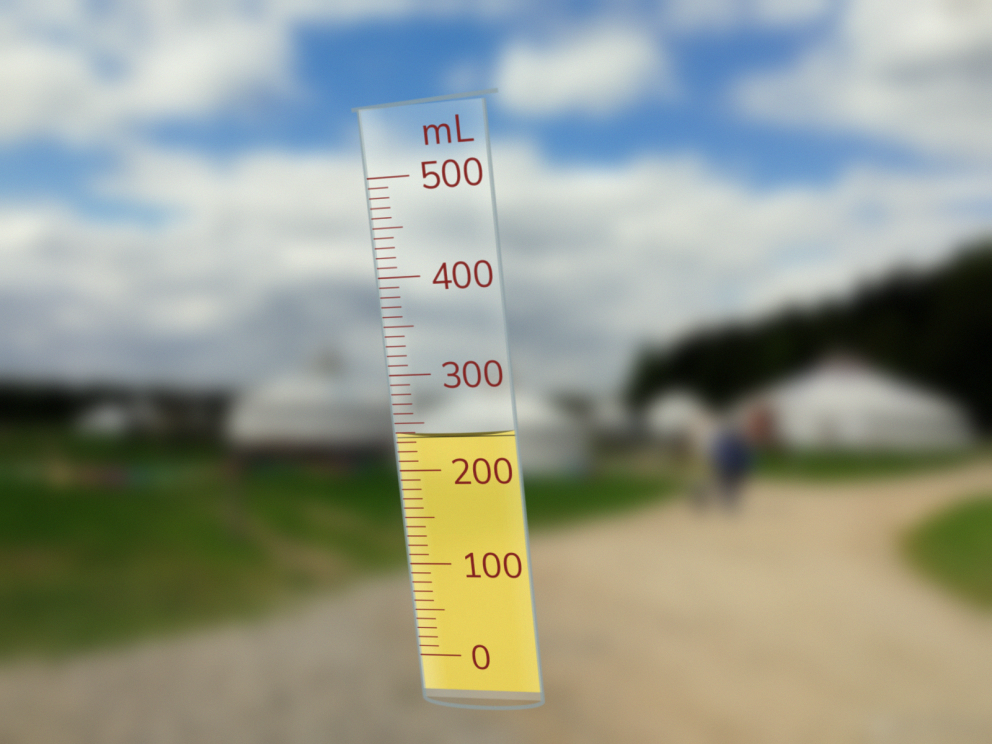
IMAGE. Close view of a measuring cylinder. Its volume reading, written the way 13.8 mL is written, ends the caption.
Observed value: 235 mL
